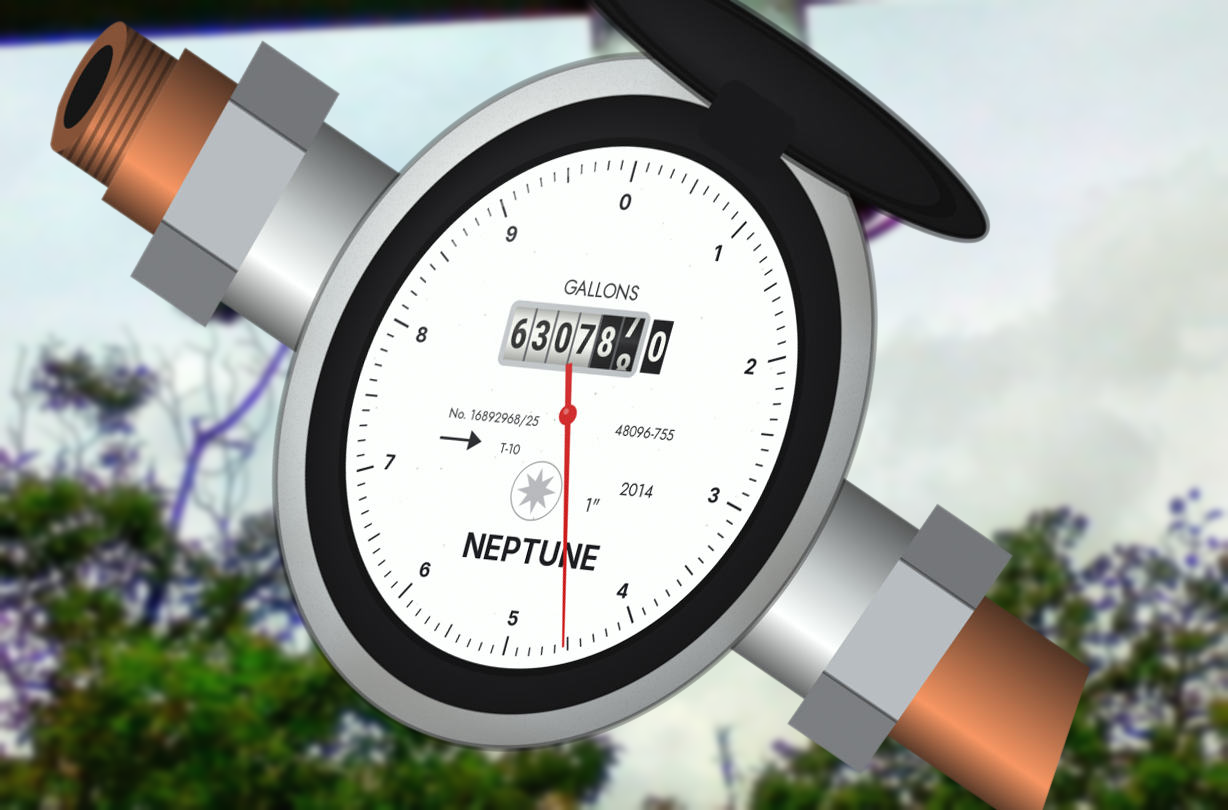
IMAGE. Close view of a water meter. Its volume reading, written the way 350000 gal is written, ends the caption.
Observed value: 6307874.5 gal
